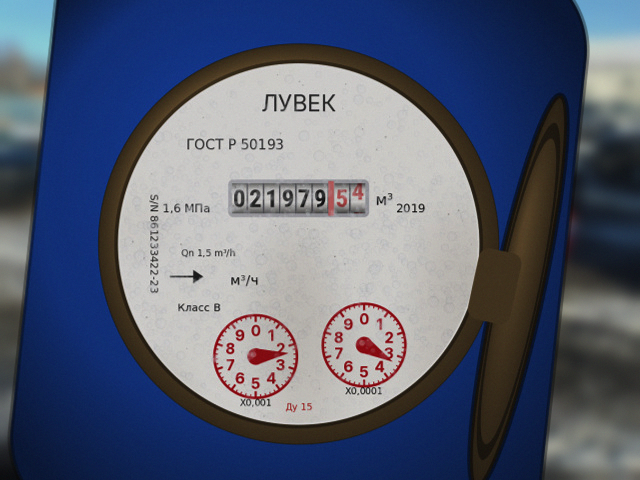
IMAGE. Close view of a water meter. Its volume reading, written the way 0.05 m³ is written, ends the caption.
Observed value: 21979.5423 m³
